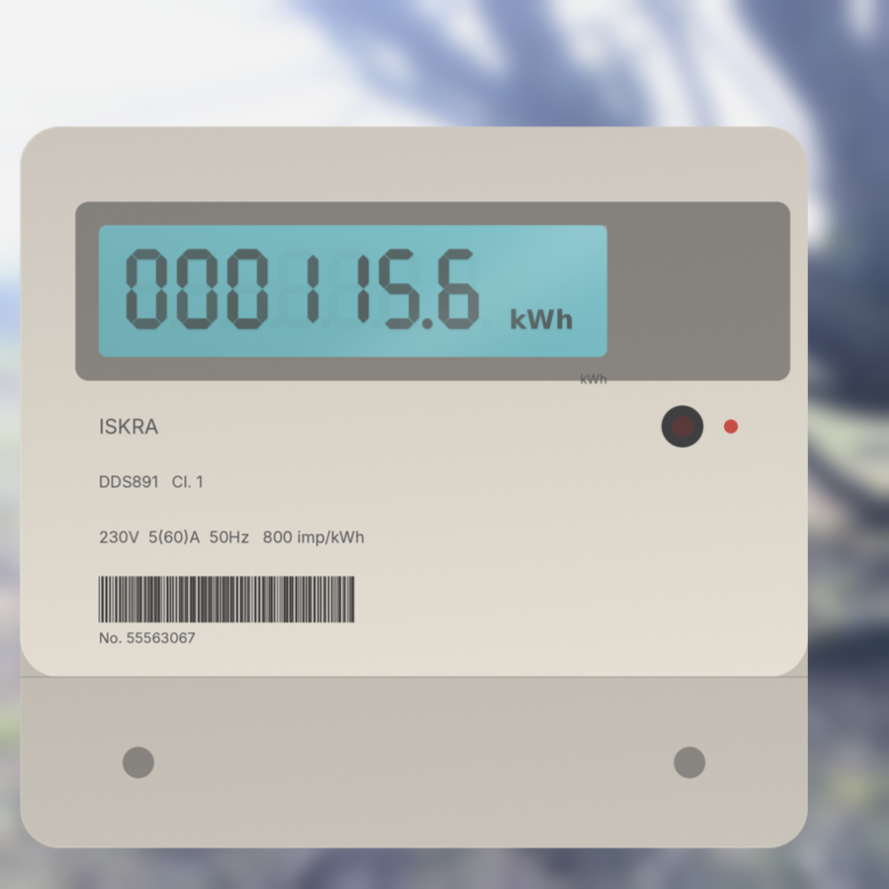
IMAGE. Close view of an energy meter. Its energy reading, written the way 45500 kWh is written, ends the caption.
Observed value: 115.6 kWh
